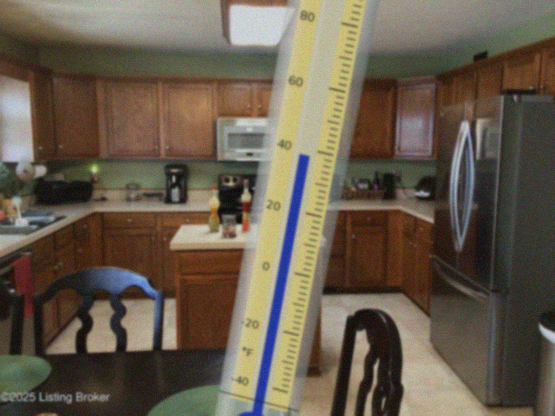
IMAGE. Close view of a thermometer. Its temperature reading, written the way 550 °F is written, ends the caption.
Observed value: 38 °F
